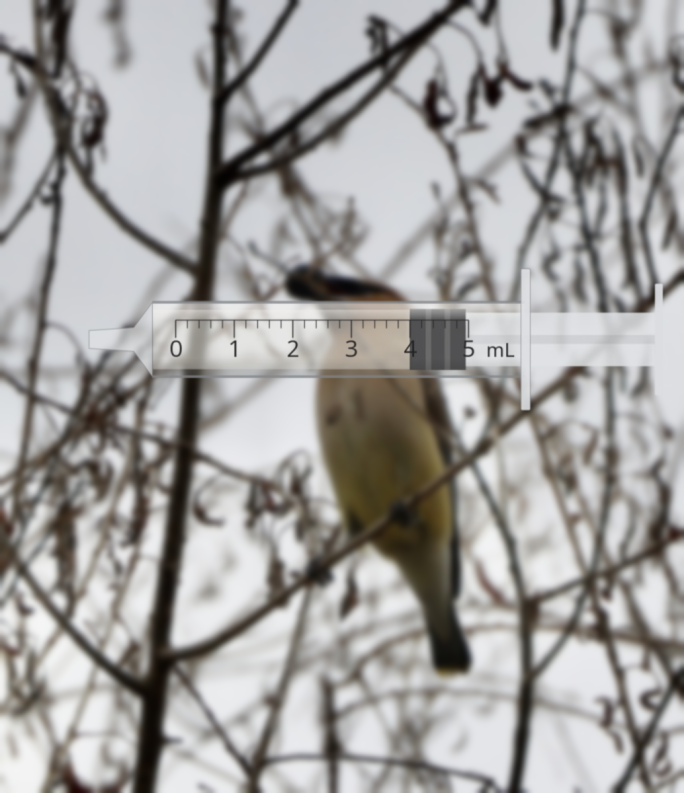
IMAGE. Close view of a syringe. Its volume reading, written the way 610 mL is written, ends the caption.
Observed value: 4 mL
